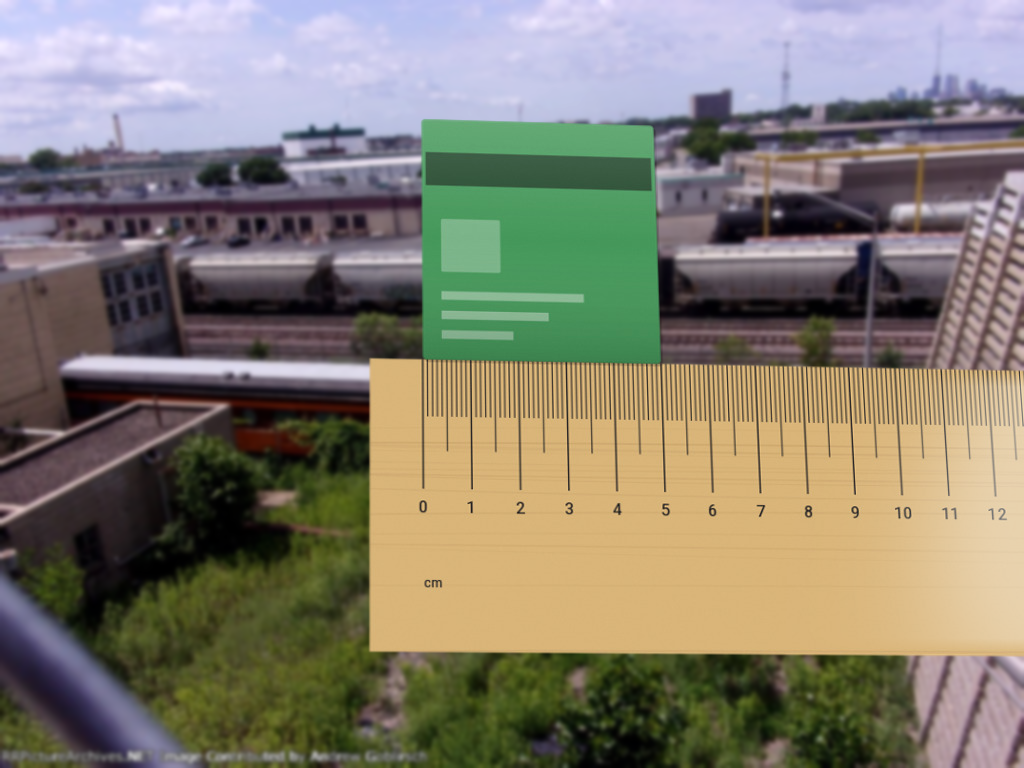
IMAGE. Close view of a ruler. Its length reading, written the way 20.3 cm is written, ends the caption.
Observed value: 5 cm
